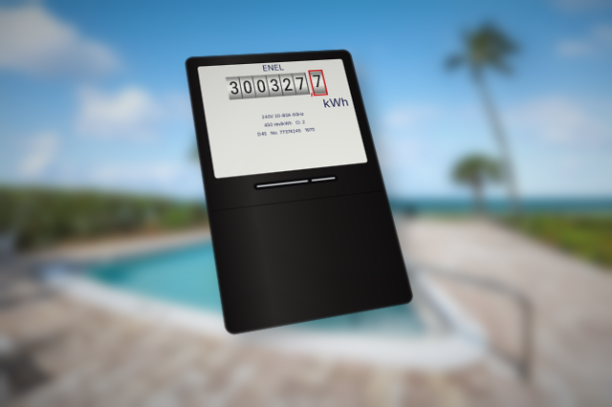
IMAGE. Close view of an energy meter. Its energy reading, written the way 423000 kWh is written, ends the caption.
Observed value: 300327.7 kWh
